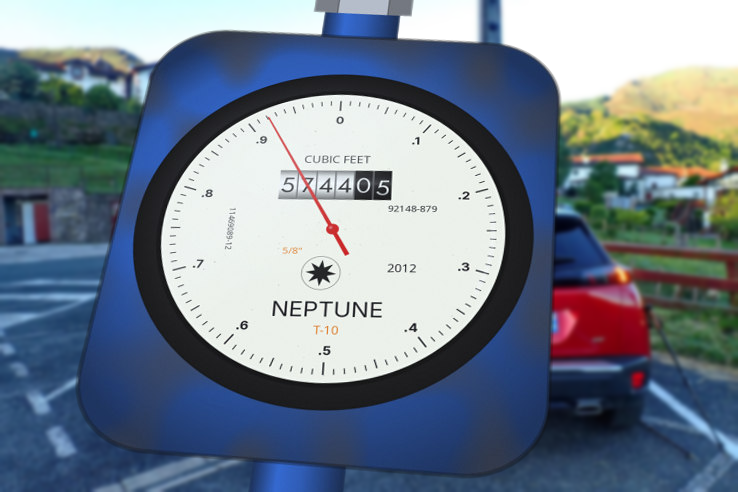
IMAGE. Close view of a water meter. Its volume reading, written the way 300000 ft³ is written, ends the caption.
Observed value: 574404.92 ft³
